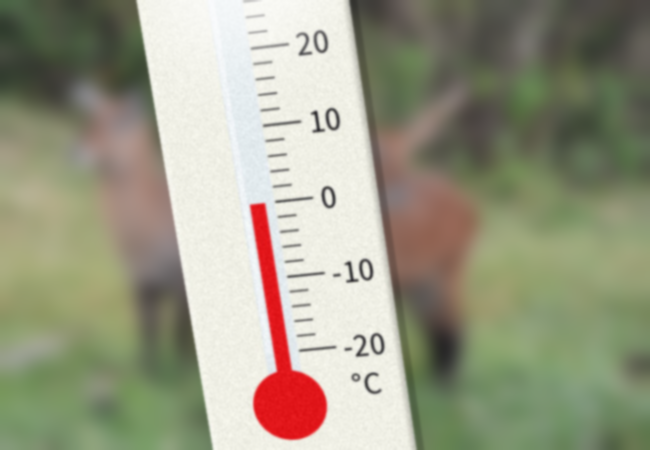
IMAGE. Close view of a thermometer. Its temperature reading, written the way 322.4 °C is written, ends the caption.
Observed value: 0 °C
